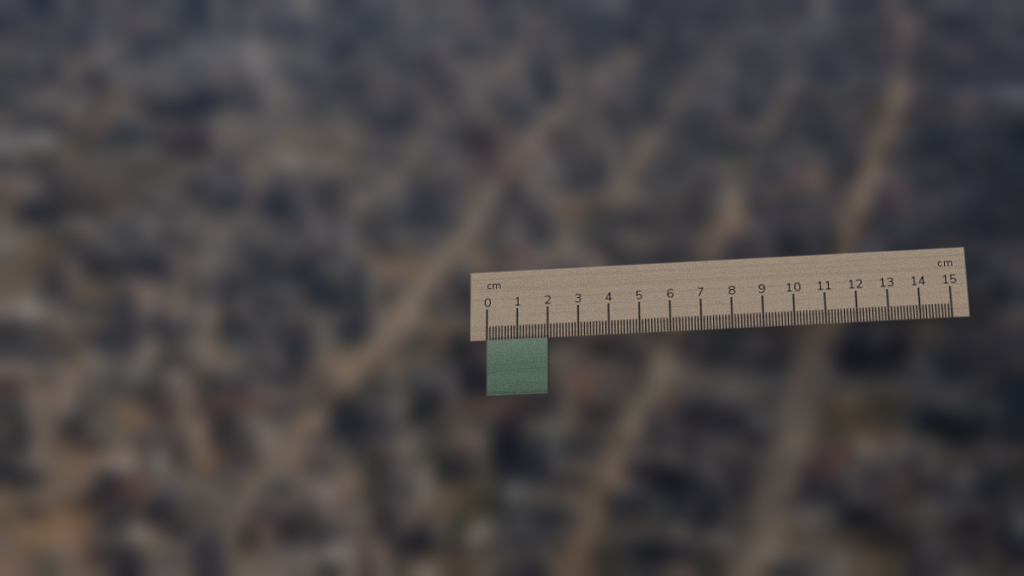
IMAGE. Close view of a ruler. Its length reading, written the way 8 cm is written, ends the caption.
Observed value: 2 cm
